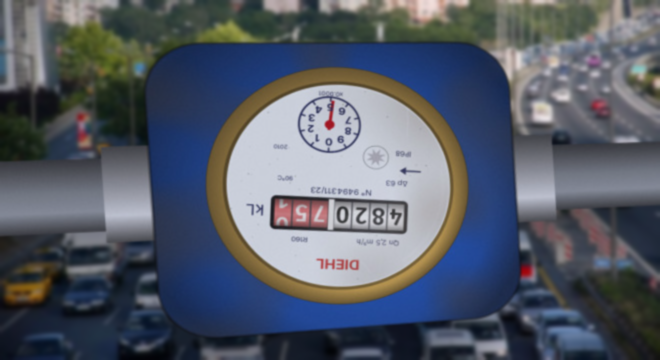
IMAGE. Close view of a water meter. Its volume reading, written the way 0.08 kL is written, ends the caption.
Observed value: 4820.7505 kL
